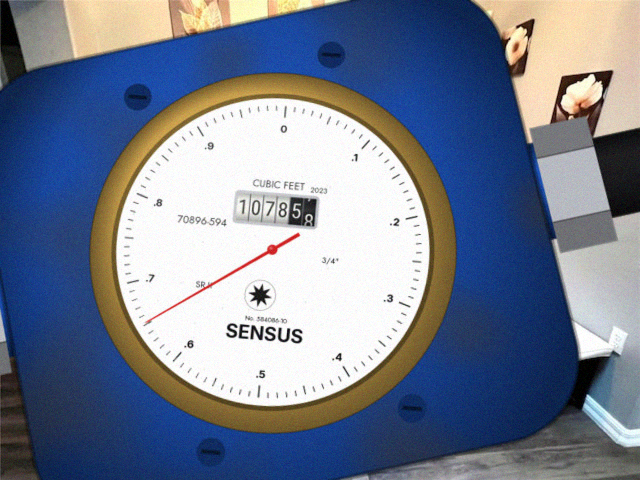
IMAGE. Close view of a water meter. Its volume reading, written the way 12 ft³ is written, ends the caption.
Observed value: 107857.65 ft³
